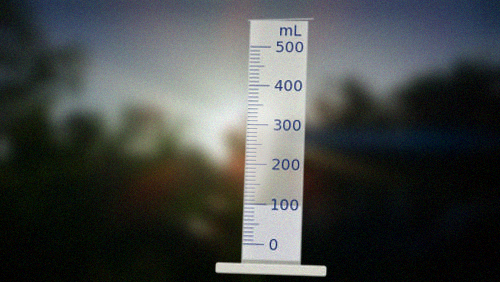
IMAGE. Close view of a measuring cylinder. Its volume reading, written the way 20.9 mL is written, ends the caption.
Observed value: 100 mL
